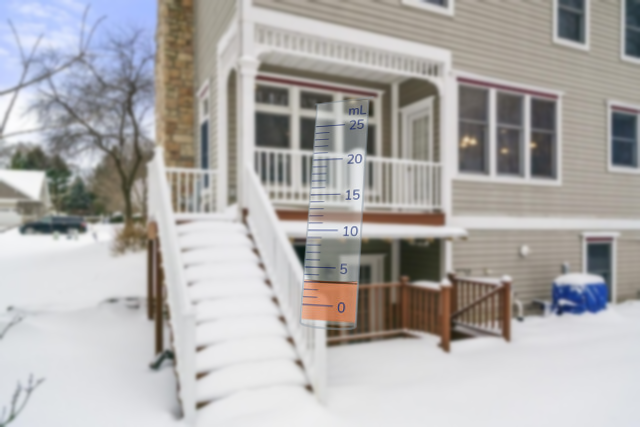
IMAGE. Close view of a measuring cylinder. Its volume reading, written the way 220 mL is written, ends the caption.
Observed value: 3 mL
